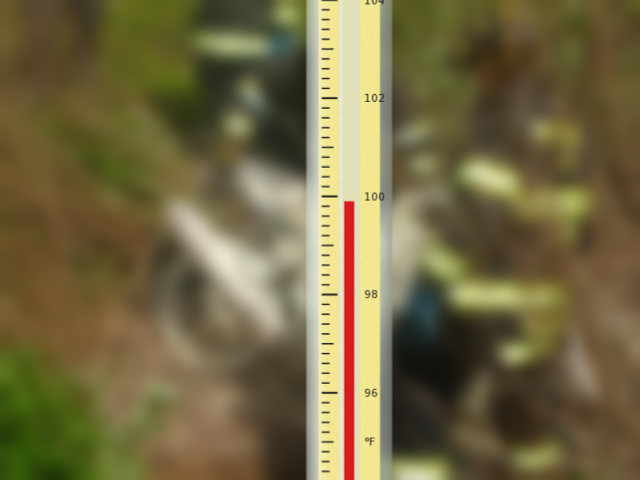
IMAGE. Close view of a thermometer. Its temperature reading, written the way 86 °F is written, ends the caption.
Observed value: 99.9 °F
